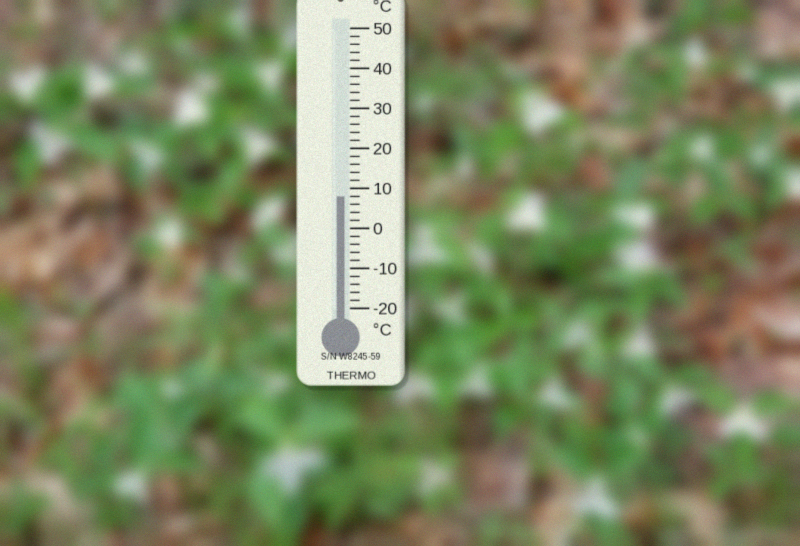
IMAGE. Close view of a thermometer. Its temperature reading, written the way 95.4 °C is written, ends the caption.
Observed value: 8 °C
